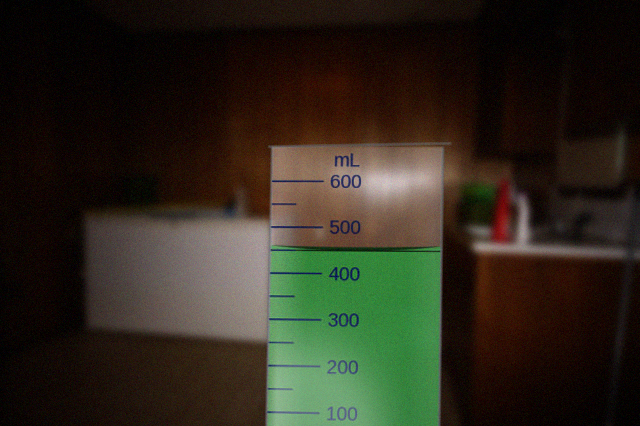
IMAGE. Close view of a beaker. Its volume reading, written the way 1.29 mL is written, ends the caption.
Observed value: 450 mL
